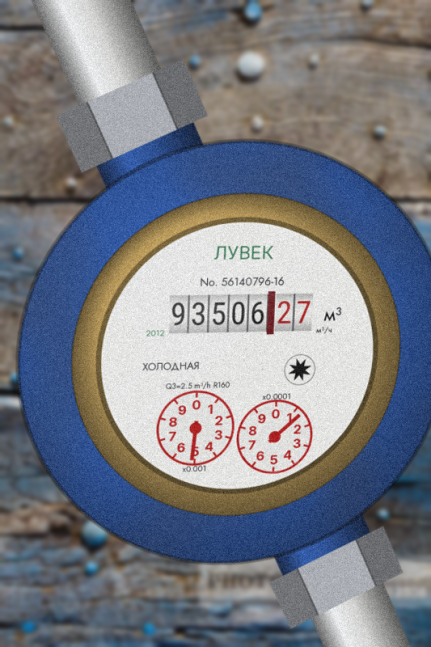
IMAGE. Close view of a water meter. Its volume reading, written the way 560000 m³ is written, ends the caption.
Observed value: 93506.2751 m³
